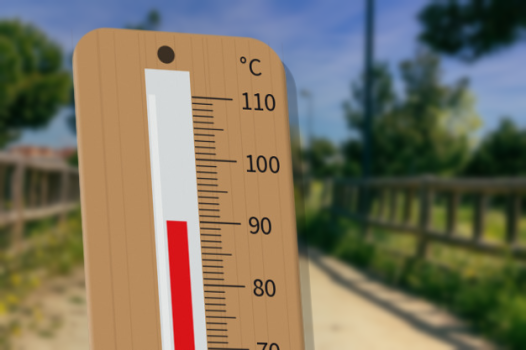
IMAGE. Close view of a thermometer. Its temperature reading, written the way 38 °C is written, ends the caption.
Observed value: 90 °C
